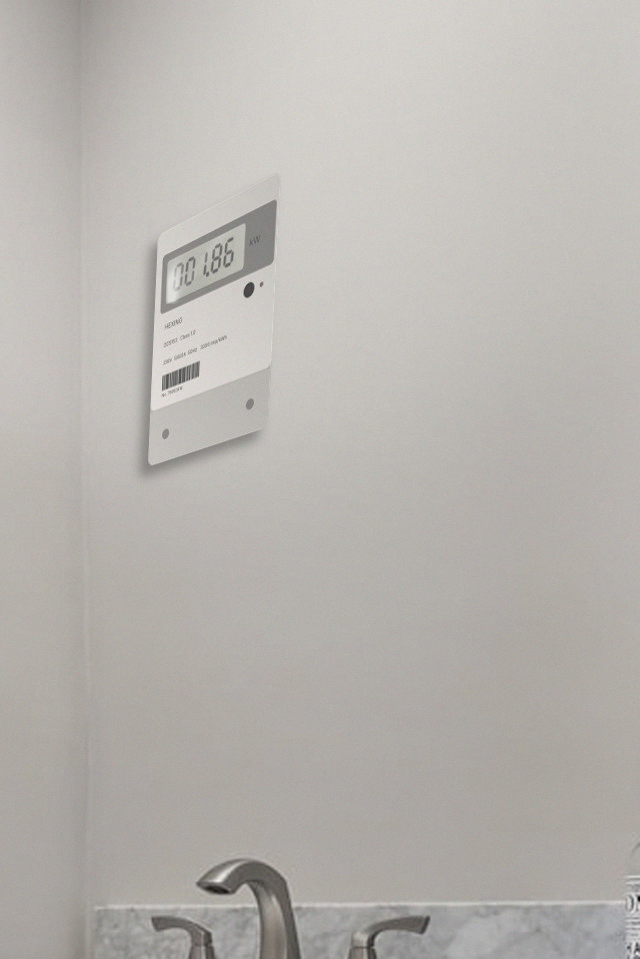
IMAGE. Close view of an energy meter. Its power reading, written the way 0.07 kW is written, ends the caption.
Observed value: 1.86 kW
